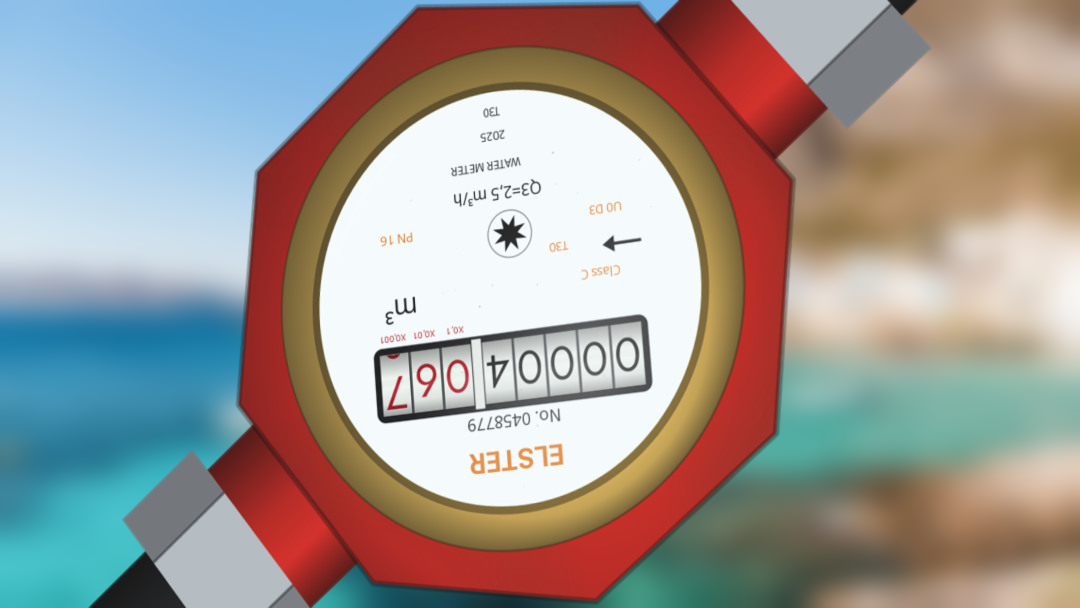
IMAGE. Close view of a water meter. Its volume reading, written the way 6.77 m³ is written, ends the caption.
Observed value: 4.067 m³
